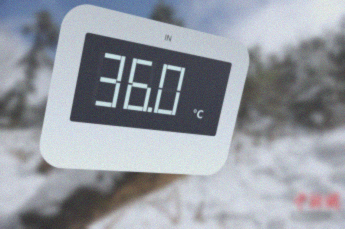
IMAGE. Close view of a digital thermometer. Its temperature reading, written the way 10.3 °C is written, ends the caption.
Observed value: 36.0 °C
